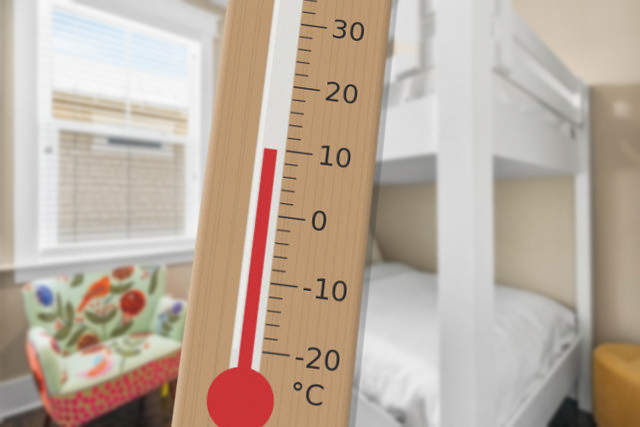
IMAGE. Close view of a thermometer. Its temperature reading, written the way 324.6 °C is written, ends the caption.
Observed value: 10 °C
